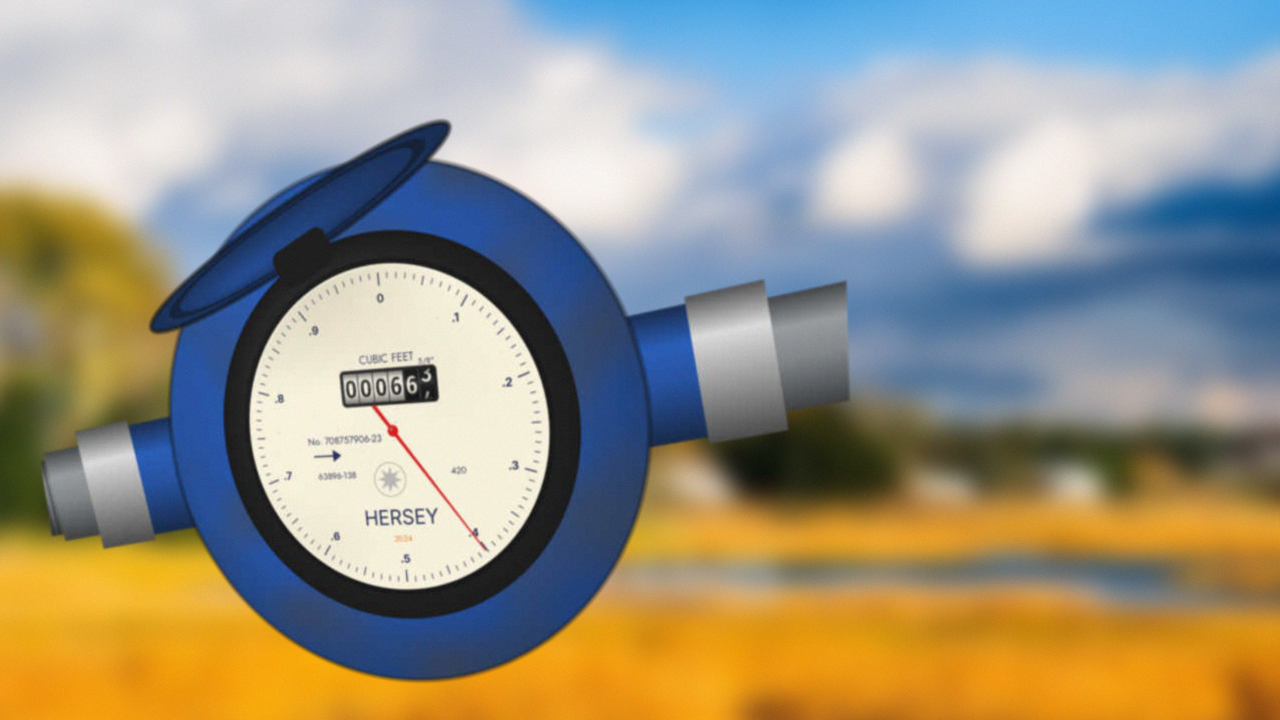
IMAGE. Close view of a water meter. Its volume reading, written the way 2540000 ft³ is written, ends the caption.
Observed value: 663.40 ft³
